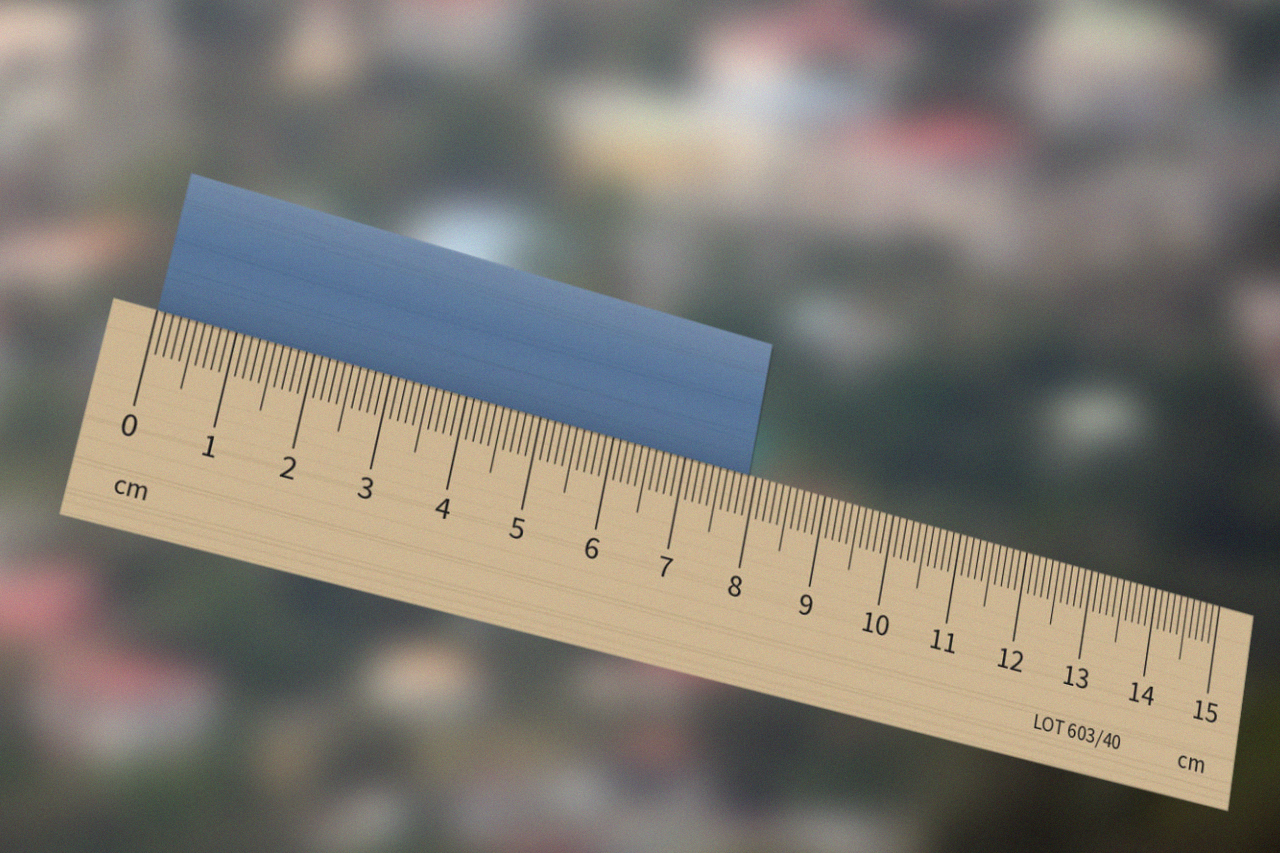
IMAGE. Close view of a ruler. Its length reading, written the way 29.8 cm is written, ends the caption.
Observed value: 7.9 cm
